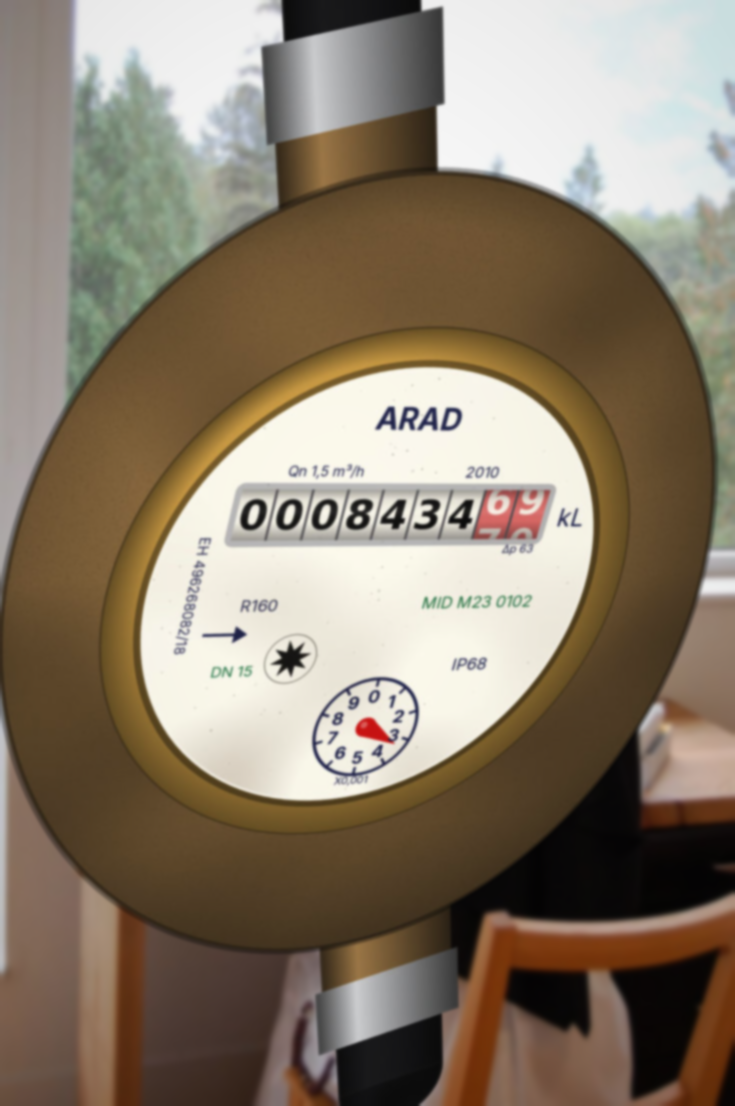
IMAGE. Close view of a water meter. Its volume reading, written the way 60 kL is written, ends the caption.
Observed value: 8434.693 kL
